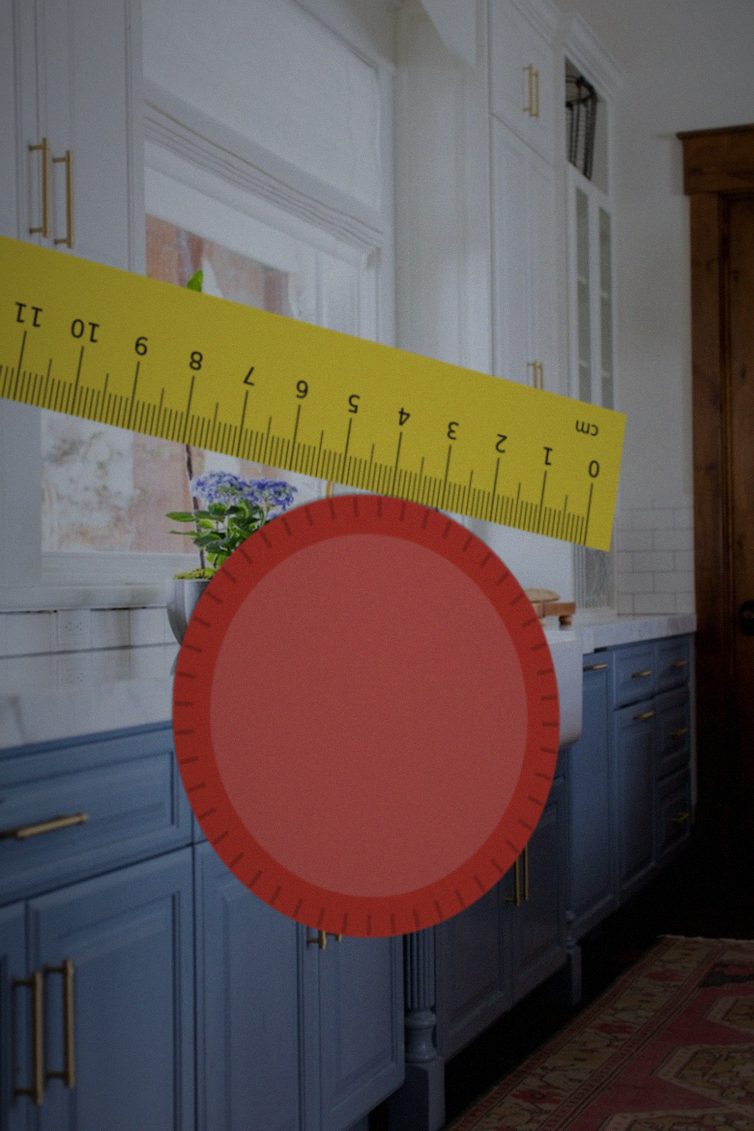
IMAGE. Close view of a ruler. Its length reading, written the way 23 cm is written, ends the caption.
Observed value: 7.5 cm
